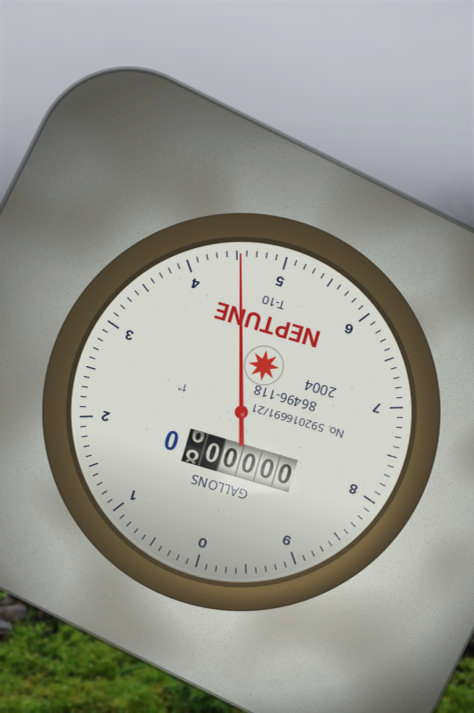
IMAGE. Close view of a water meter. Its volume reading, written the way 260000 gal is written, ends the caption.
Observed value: 84.5 gal
